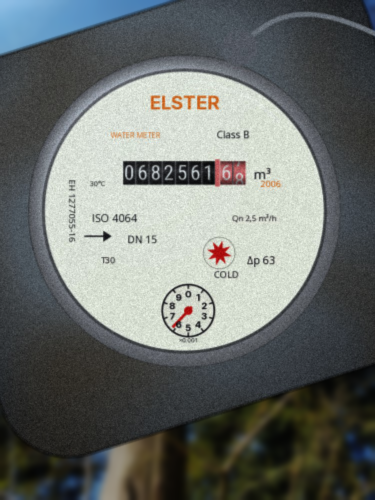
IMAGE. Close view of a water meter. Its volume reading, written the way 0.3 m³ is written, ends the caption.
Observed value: 682561.676 m³
